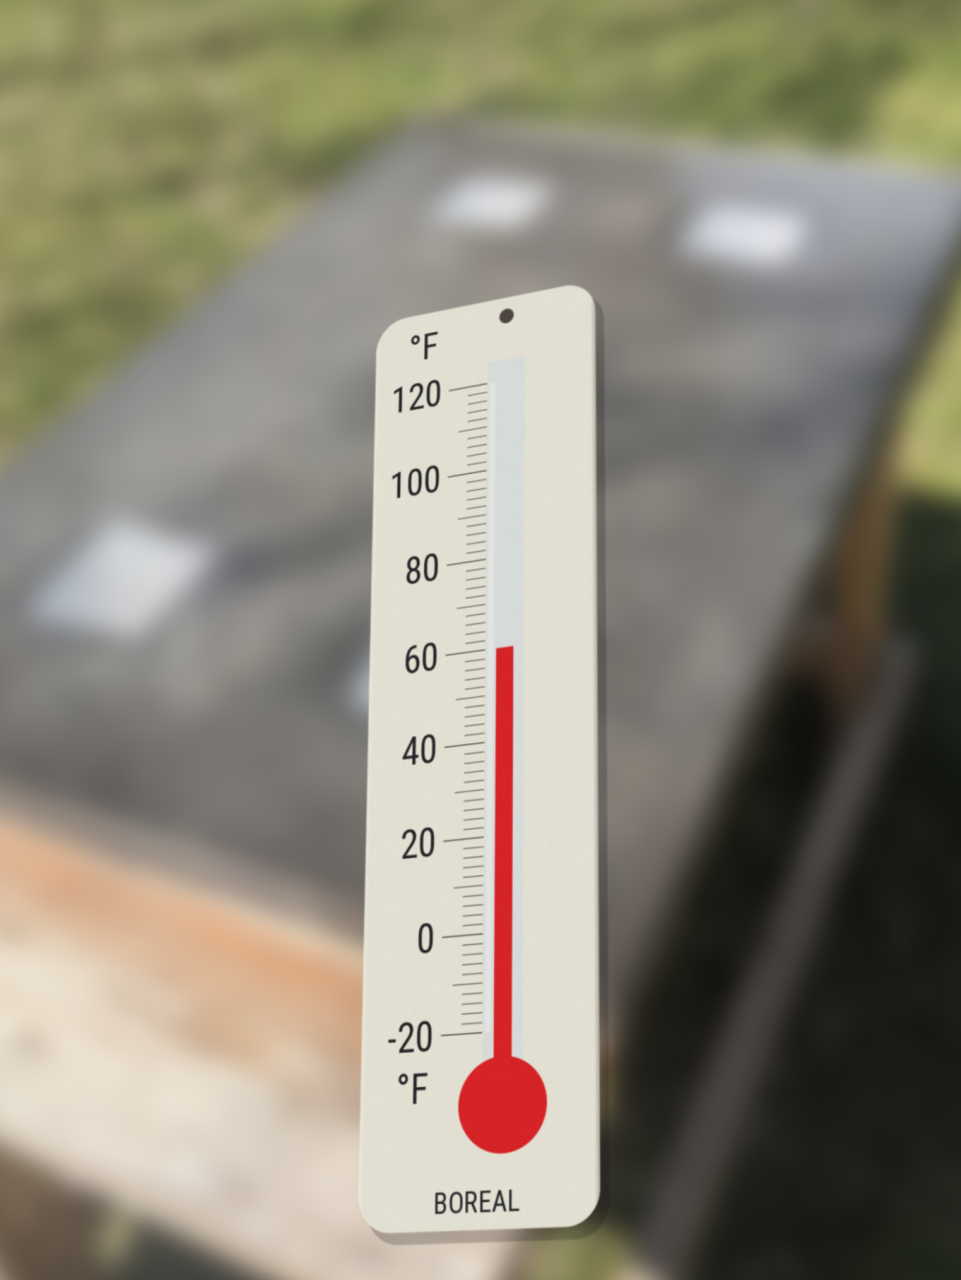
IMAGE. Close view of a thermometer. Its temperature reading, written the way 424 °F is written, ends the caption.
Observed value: 60 °F
